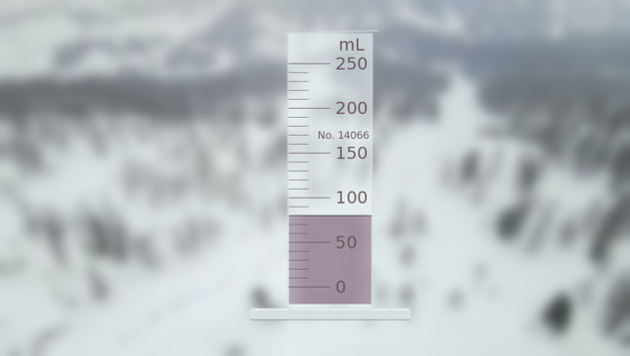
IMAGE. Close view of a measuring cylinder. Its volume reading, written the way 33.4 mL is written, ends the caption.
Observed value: 80 mL
